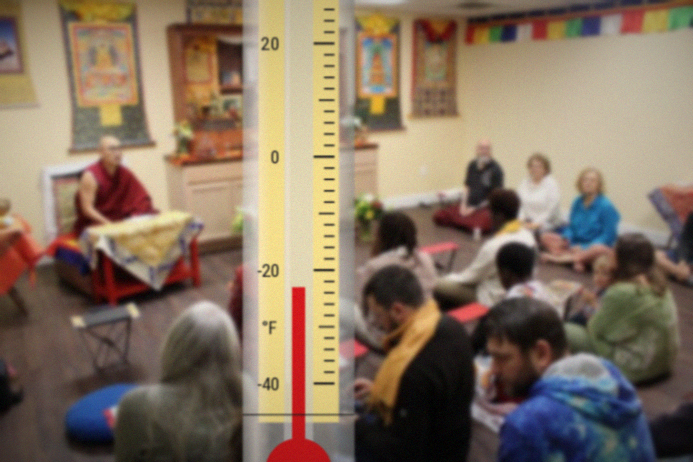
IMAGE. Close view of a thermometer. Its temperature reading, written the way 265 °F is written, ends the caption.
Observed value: -23 °F
